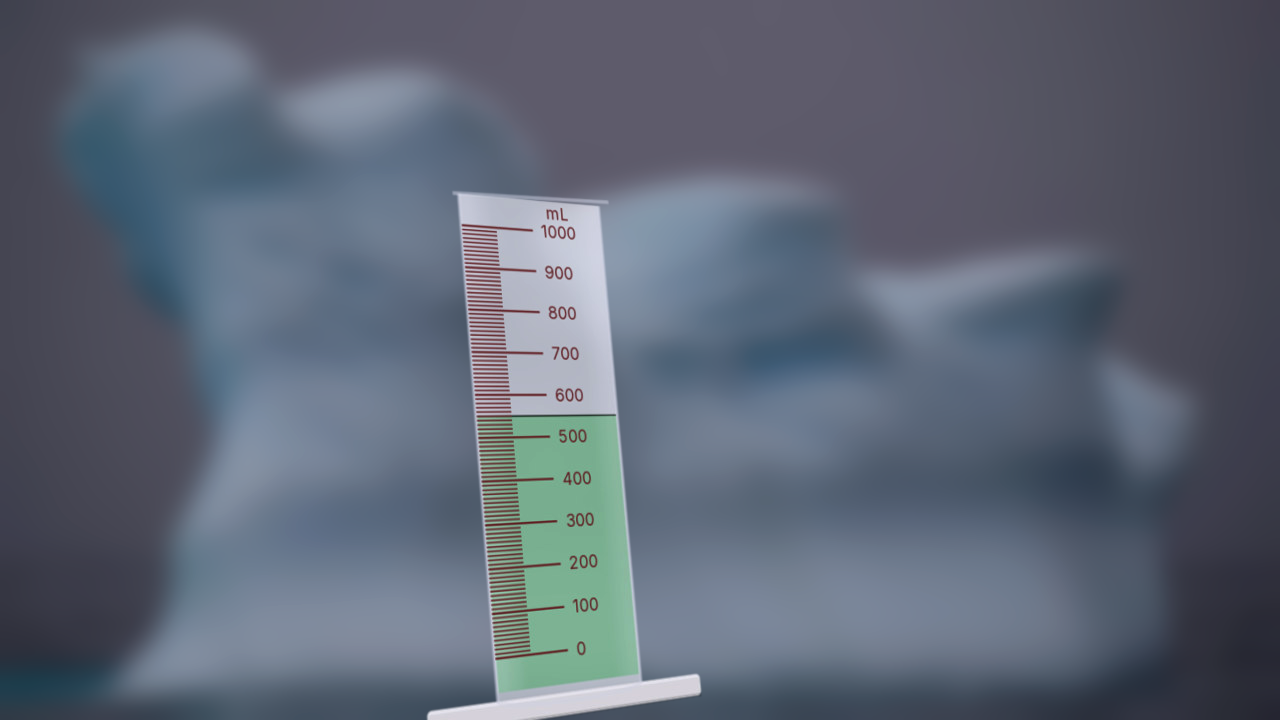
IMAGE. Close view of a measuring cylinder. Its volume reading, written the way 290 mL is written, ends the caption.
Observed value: 550 mL
